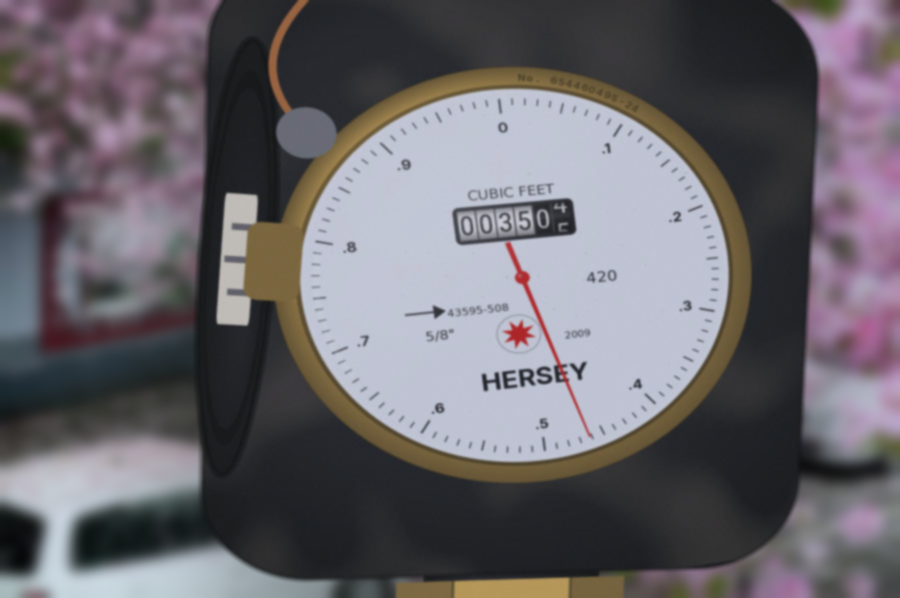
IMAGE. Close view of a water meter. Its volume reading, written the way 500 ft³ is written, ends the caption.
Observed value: 3504.46 ft³
